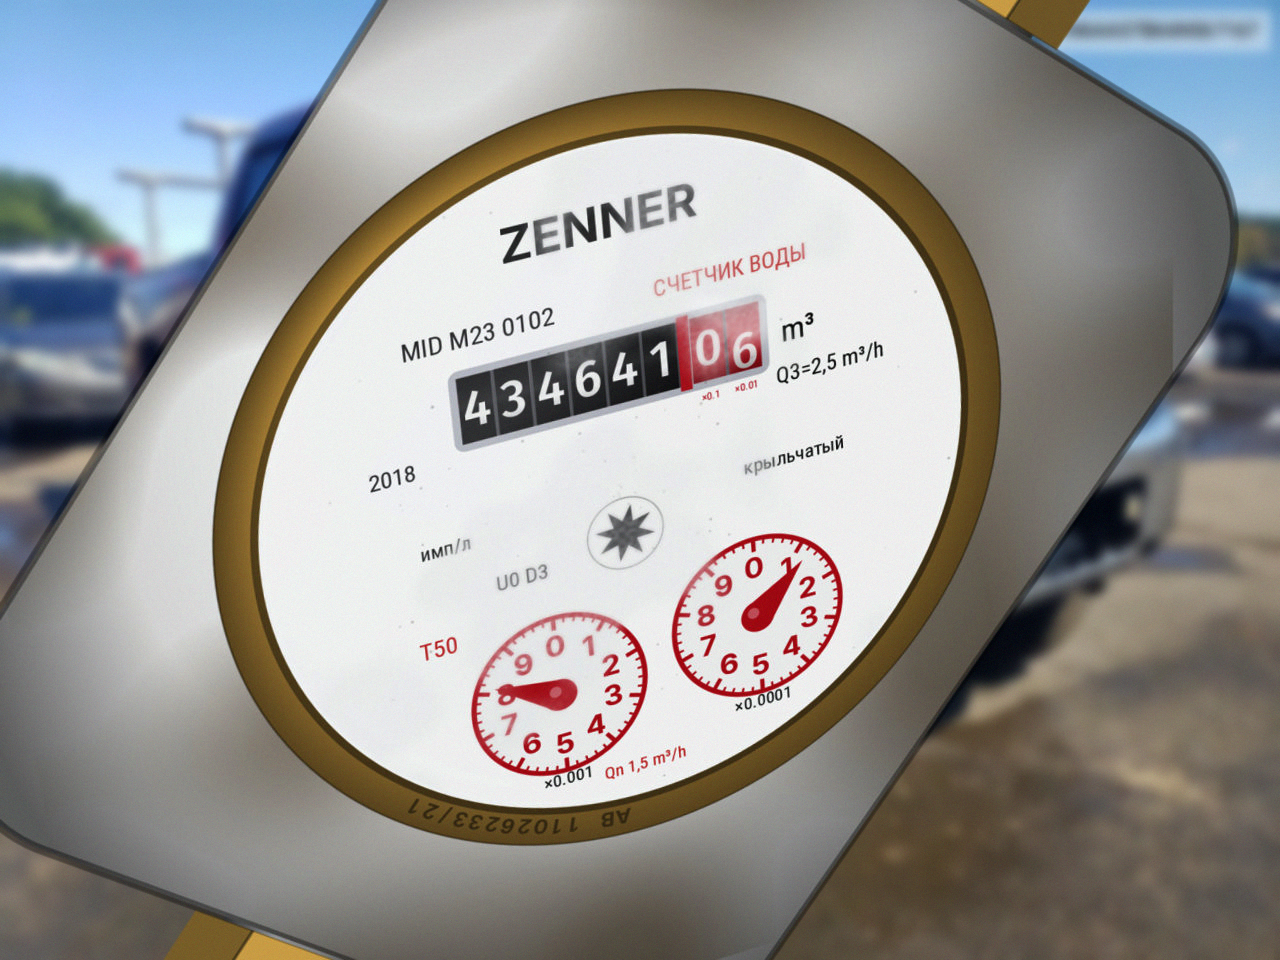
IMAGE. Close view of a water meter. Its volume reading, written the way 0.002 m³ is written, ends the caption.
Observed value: 434641.0581 m³
